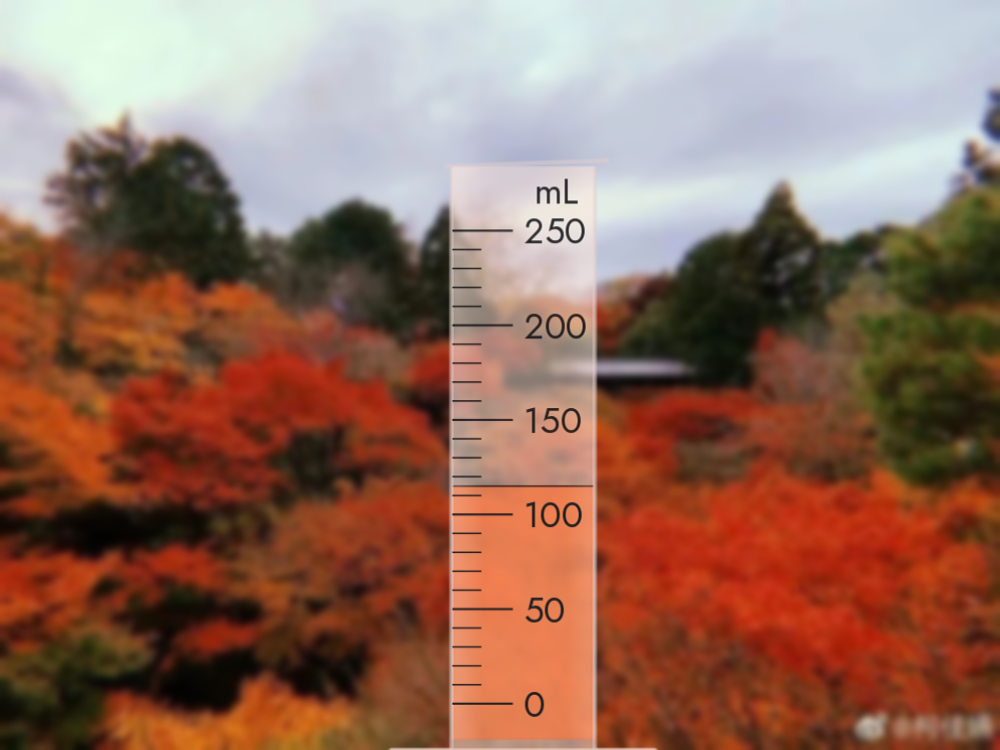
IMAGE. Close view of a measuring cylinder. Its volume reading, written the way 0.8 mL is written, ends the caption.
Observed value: 115 mL
